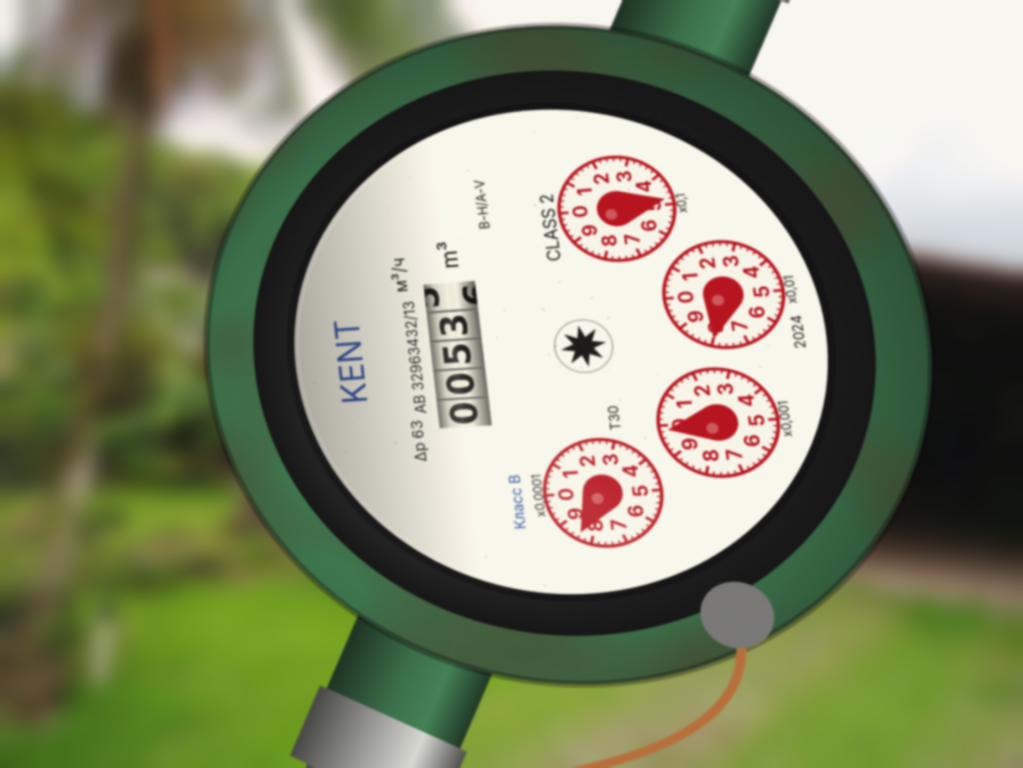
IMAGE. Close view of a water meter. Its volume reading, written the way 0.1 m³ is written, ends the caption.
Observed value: 535.4798 m³
